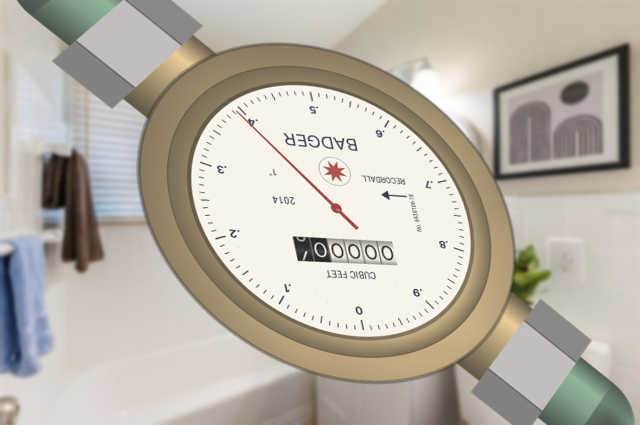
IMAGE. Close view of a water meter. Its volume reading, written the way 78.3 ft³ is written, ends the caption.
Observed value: 7.39 ft³
